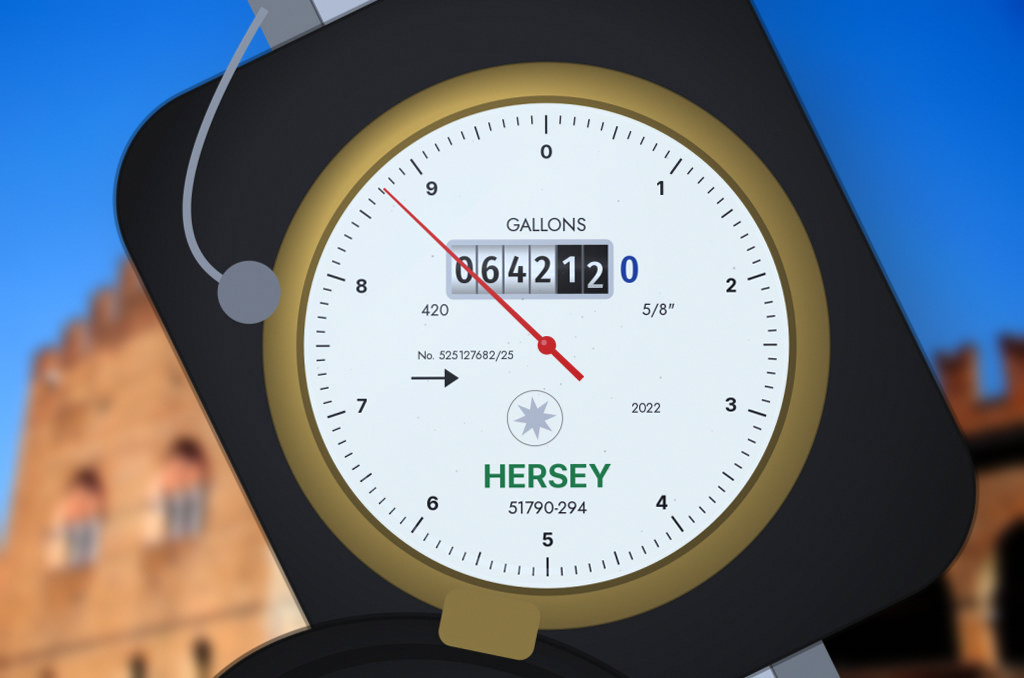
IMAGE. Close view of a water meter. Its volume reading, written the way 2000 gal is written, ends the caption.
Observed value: 642118.7 gal
